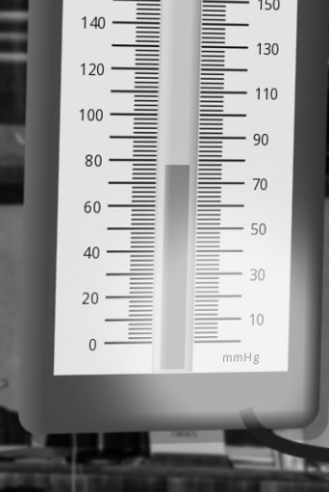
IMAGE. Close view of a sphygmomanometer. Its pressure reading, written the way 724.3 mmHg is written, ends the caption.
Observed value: 78 mmHg
